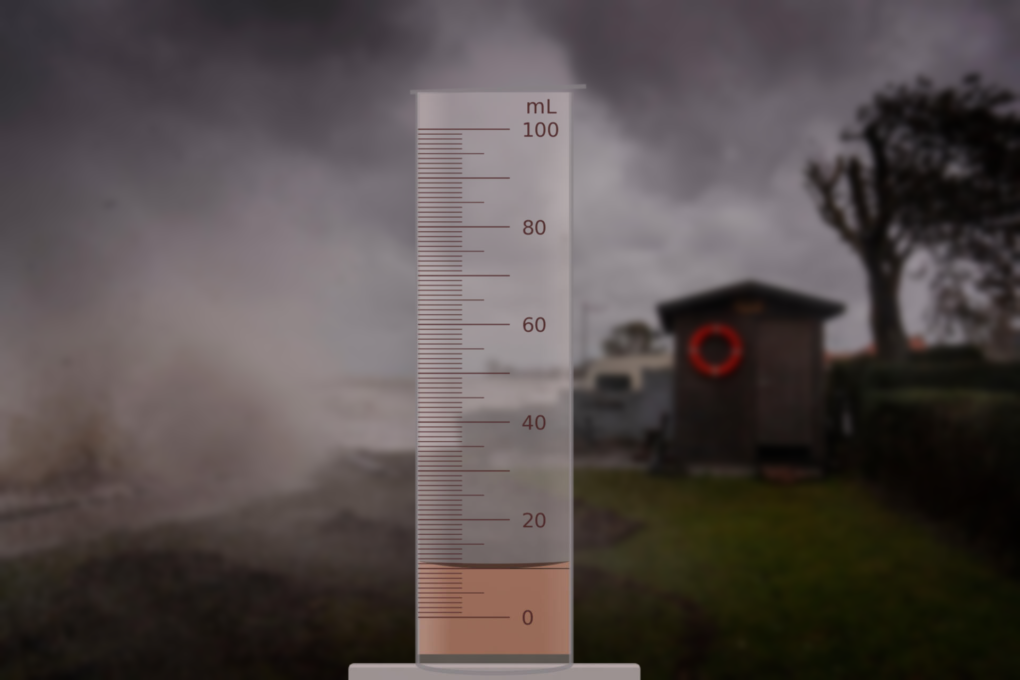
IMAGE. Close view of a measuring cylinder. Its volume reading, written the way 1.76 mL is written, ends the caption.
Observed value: 10 mL
